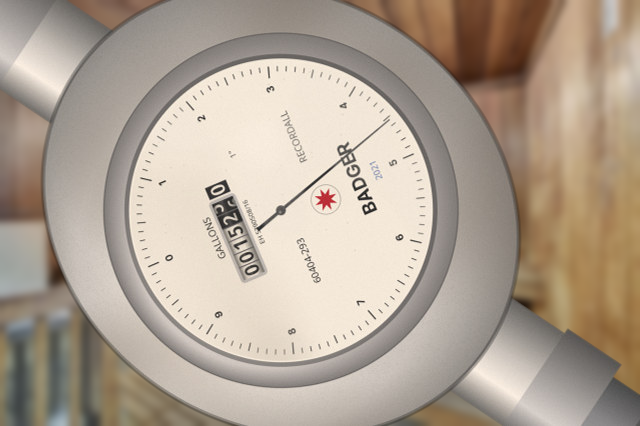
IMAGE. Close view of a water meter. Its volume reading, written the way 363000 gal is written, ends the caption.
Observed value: 15254.5 gal
